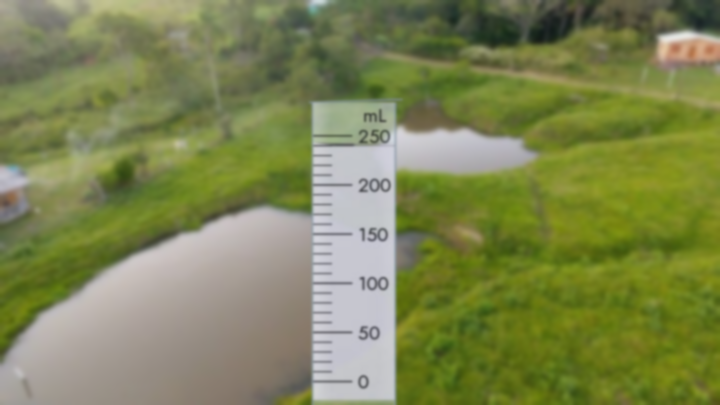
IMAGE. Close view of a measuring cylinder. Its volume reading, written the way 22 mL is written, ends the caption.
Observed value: 240 mL
